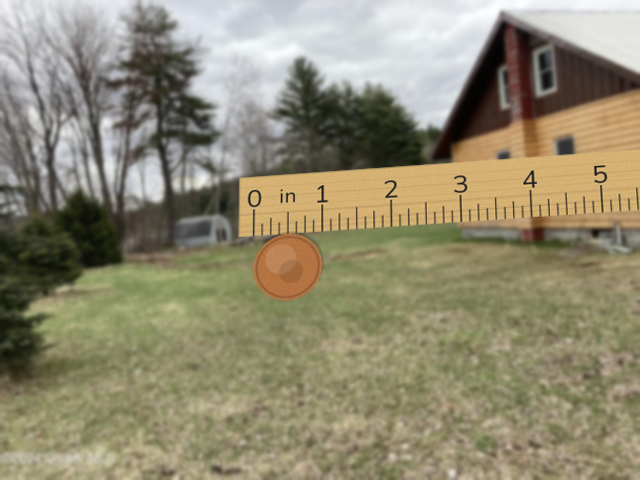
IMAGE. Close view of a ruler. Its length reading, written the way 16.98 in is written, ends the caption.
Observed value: 1 in
